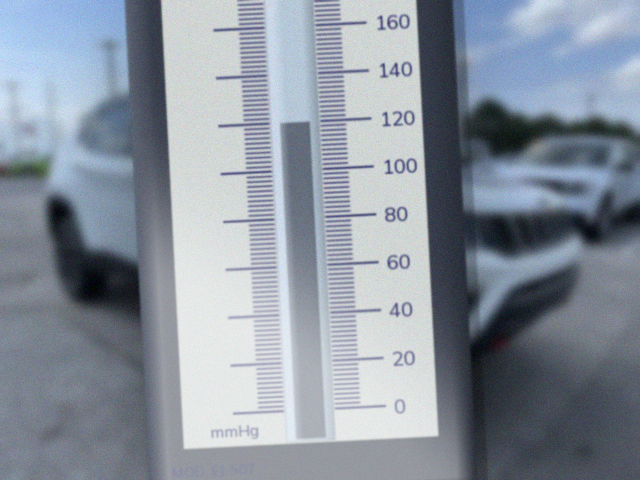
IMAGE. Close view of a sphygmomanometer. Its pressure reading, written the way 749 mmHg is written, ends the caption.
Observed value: 120 mmHg
